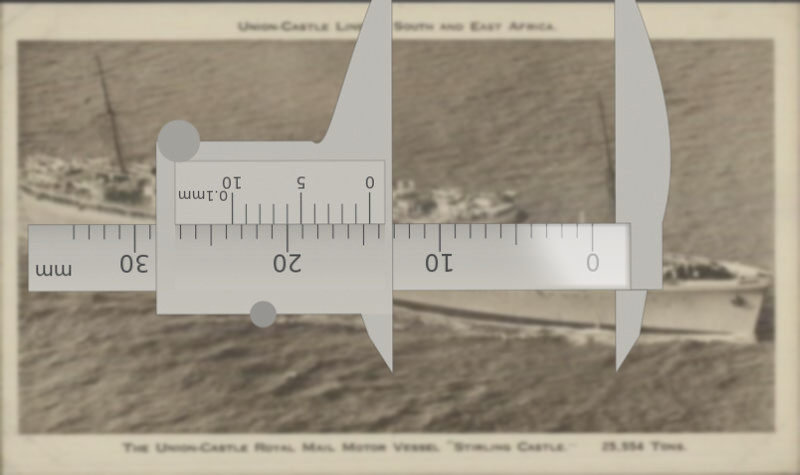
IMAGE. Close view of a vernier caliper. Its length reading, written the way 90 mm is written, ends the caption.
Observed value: 14.6 mm
